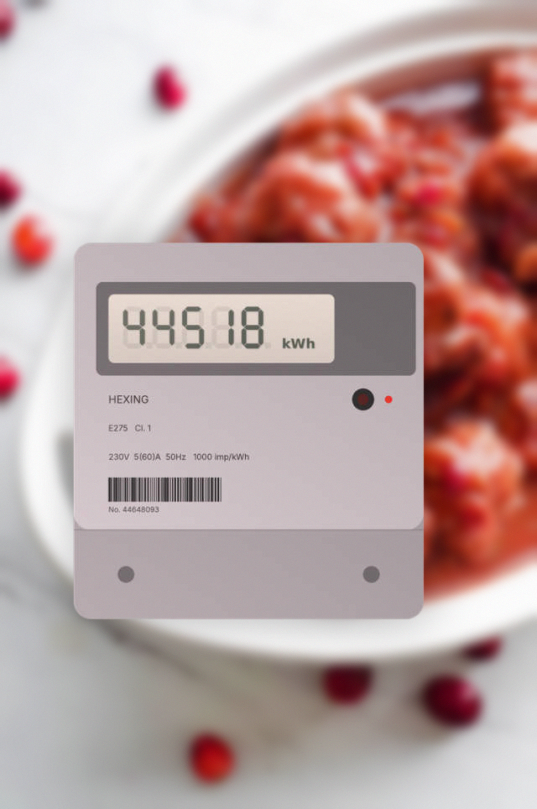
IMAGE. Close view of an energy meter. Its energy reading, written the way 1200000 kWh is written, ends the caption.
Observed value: 44518 kWh
